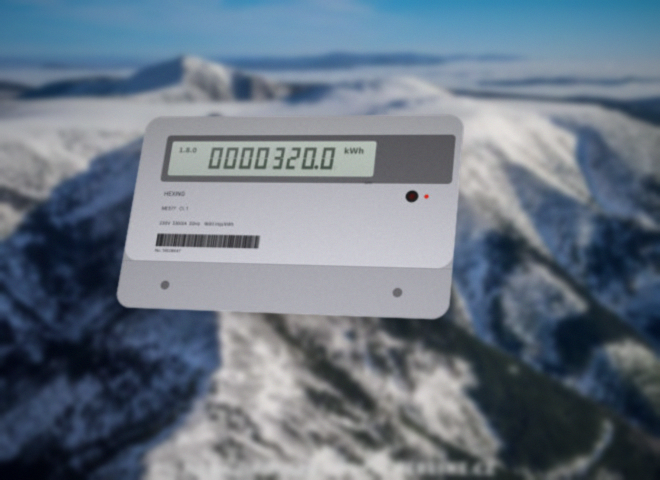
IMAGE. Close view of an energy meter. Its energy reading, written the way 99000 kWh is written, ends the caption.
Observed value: 320.0 kWh
